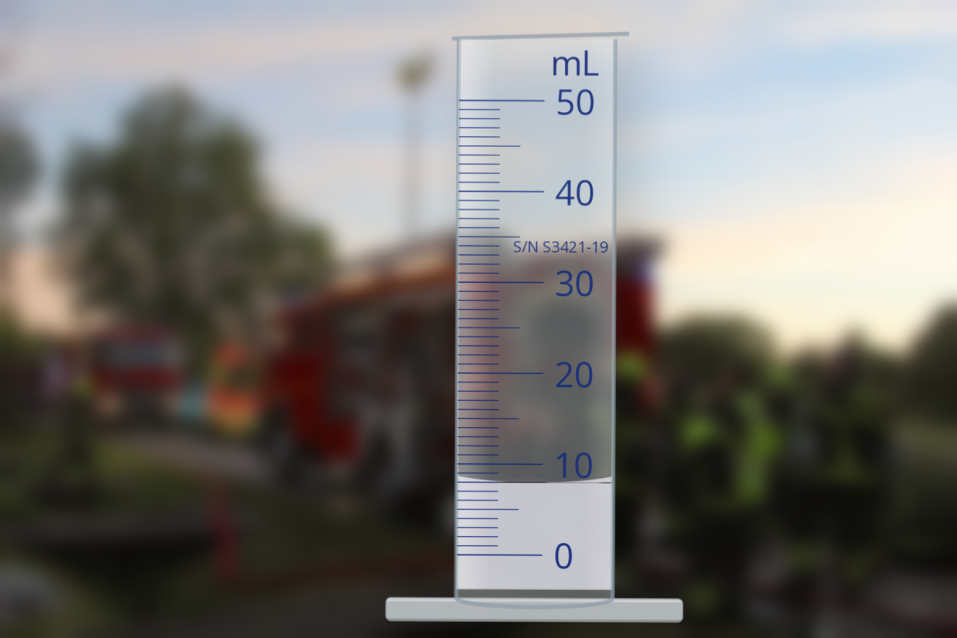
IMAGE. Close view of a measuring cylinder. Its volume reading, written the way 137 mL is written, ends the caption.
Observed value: 8 mL
